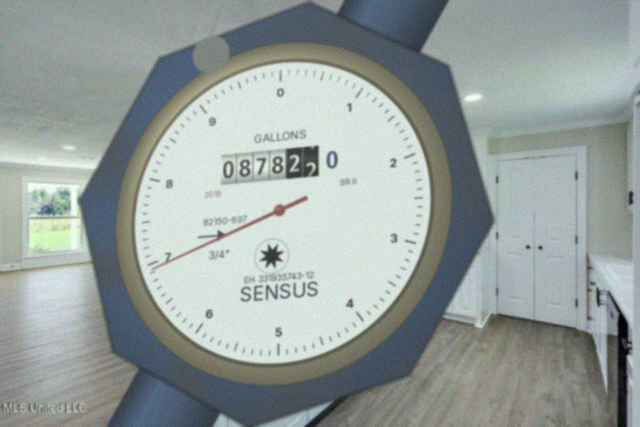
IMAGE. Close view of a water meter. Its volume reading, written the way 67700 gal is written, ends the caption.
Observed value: 878216.9 gal
